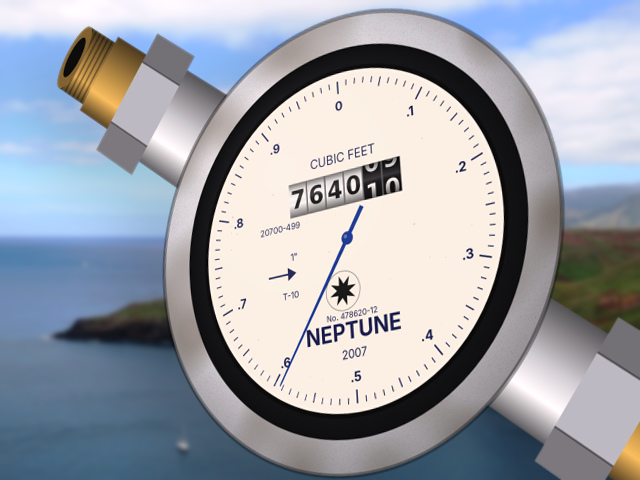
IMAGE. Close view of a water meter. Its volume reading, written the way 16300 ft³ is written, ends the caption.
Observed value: 764009.59 ft³
